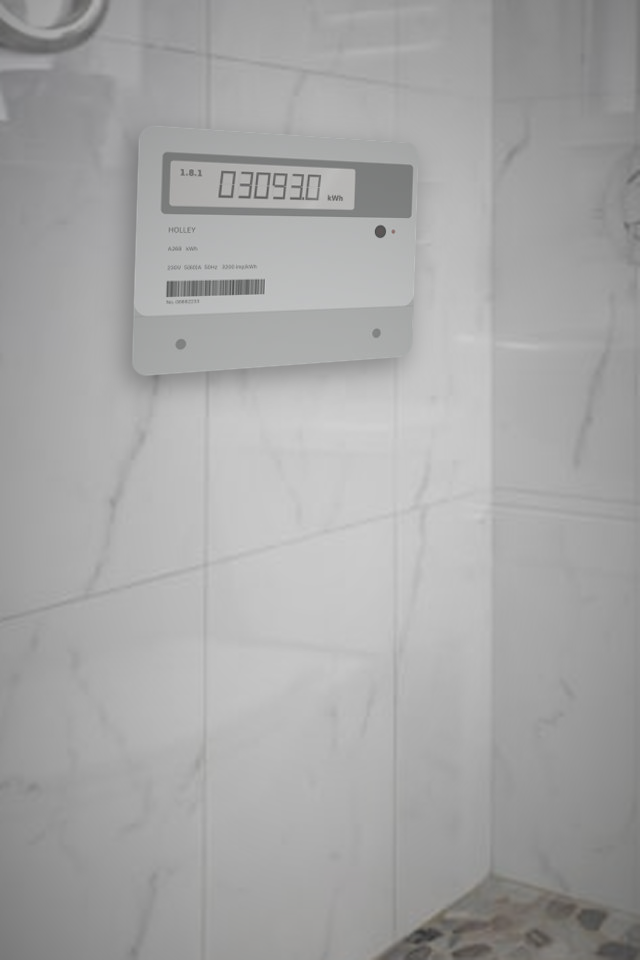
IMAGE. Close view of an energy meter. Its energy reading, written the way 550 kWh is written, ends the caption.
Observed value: 3093.0 kWh
